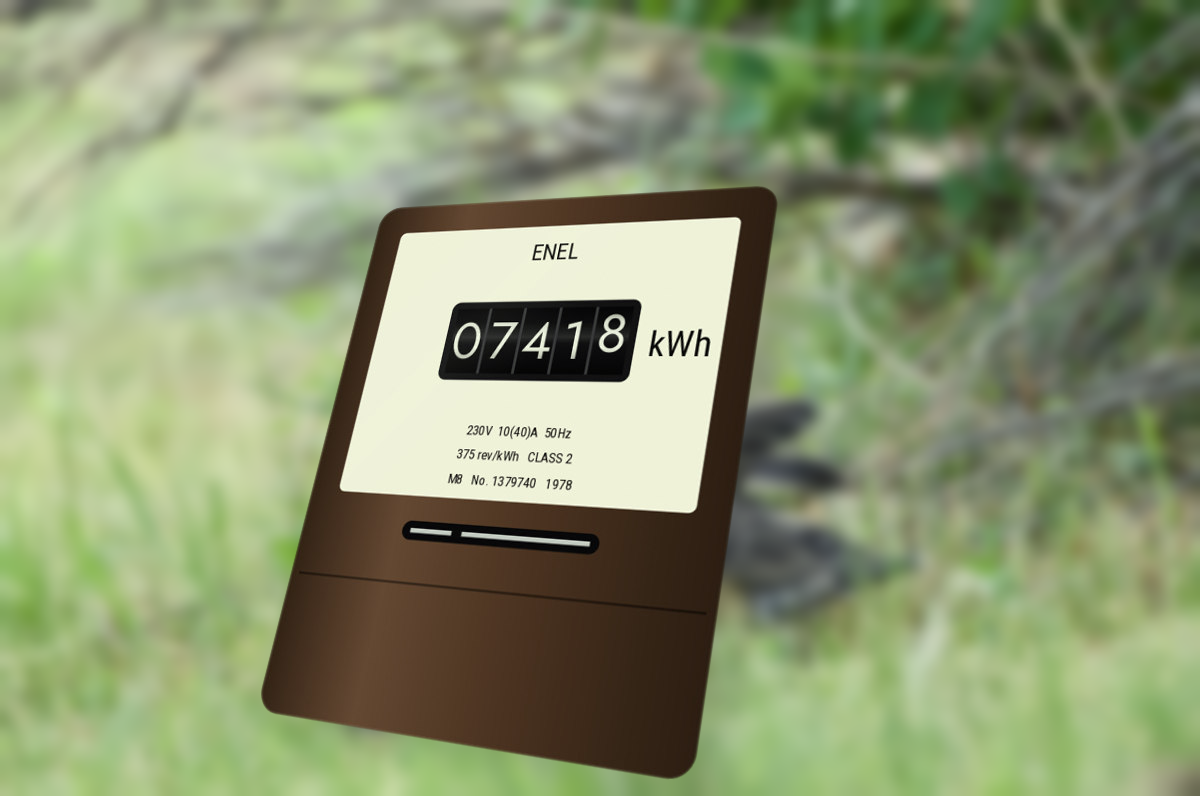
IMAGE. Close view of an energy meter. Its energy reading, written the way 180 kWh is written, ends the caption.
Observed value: 7418 kWh
